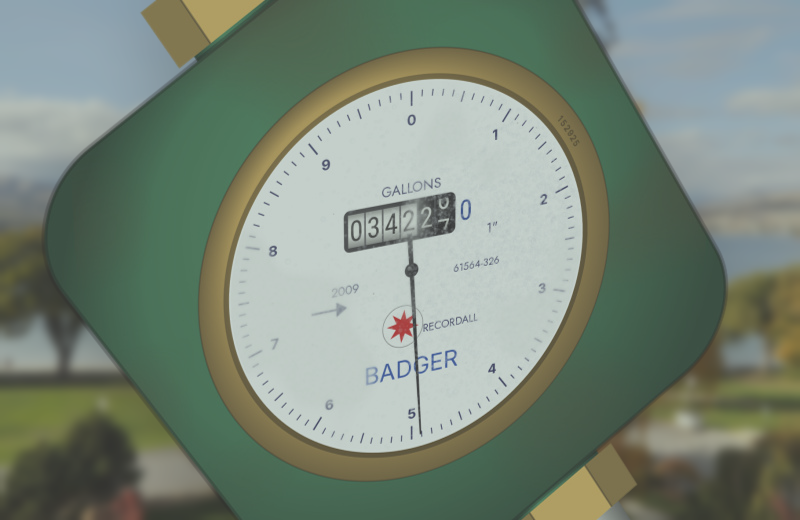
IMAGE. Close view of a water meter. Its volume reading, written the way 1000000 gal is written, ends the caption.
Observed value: 342264.9 gal
